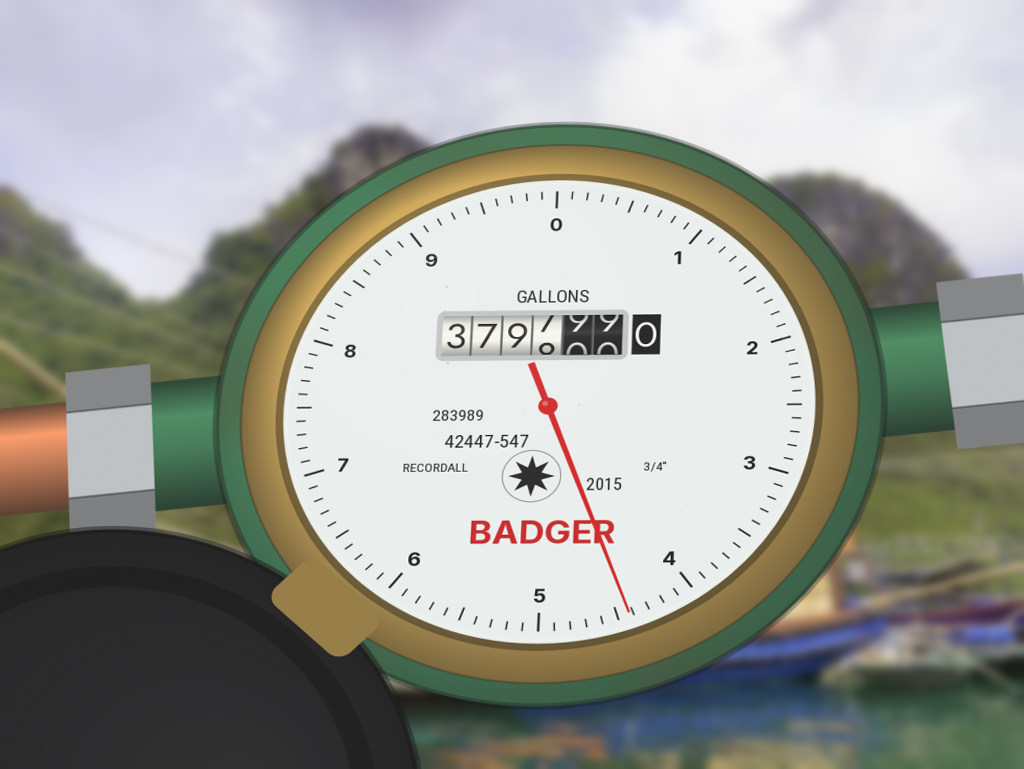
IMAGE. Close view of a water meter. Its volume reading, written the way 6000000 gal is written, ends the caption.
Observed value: 3797994.4 gal
